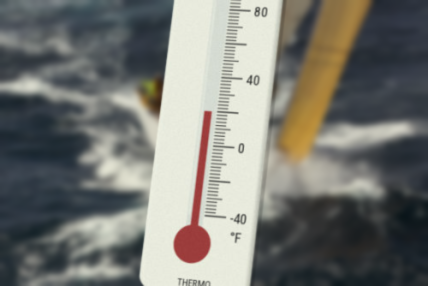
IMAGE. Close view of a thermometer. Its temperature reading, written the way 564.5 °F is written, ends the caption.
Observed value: 20 °F
